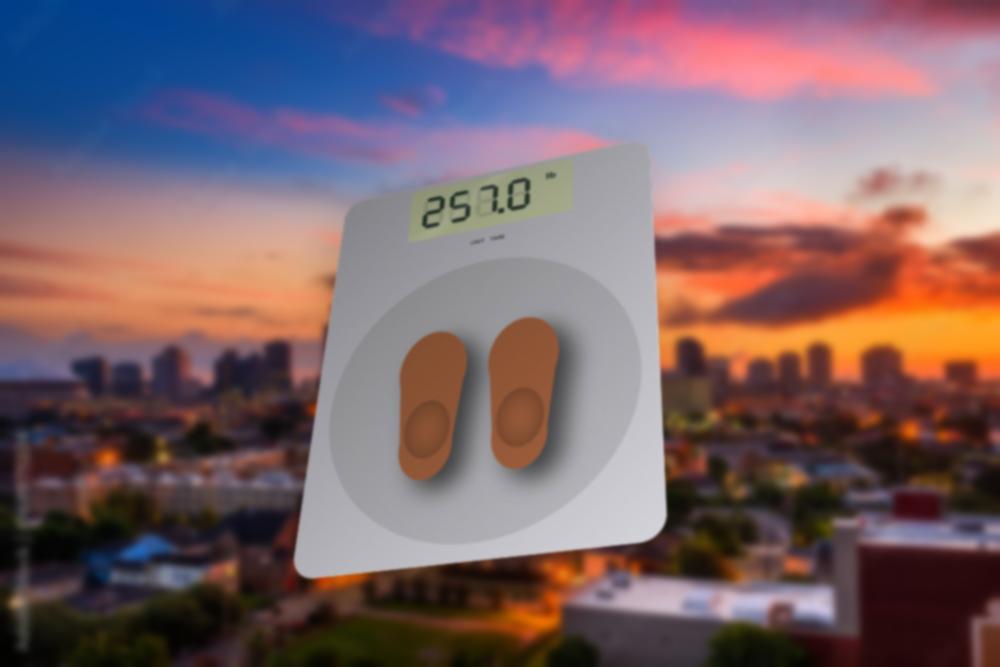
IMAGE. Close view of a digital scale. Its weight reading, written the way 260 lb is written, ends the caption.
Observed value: 257.0 lb
